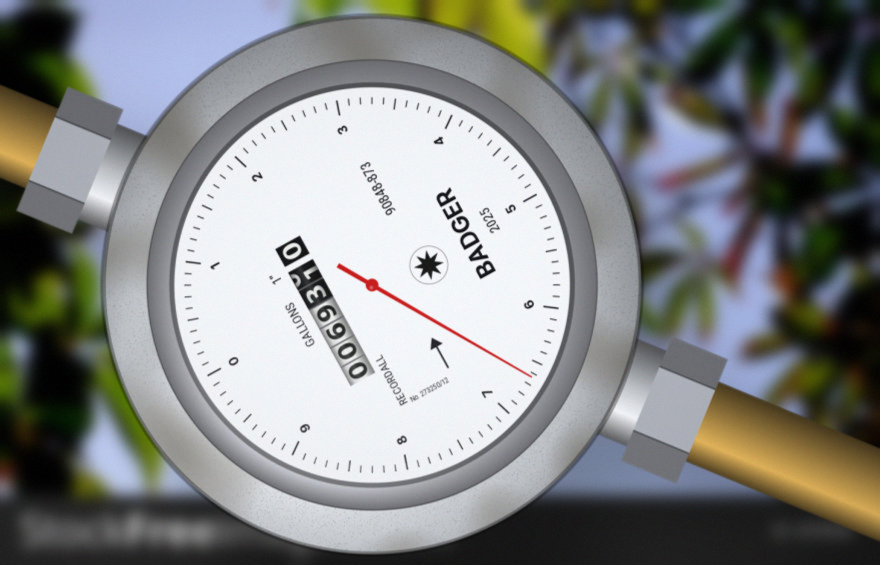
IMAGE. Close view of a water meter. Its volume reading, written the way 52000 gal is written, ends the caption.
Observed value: 69306.6 gal
